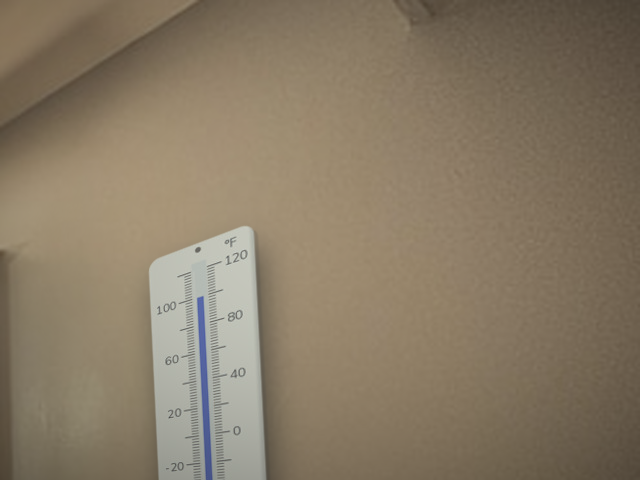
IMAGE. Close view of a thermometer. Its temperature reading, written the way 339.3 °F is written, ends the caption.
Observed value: 100 °F
